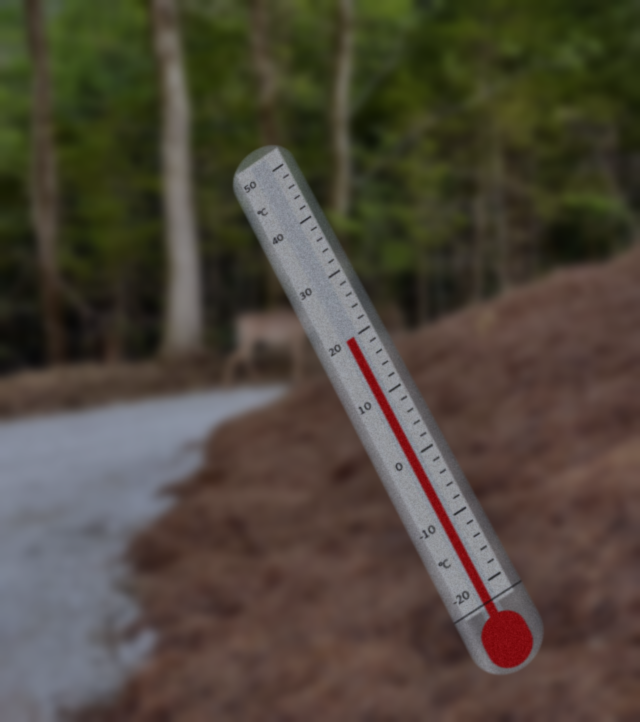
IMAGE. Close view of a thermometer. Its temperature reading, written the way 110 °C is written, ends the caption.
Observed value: 20 °C
